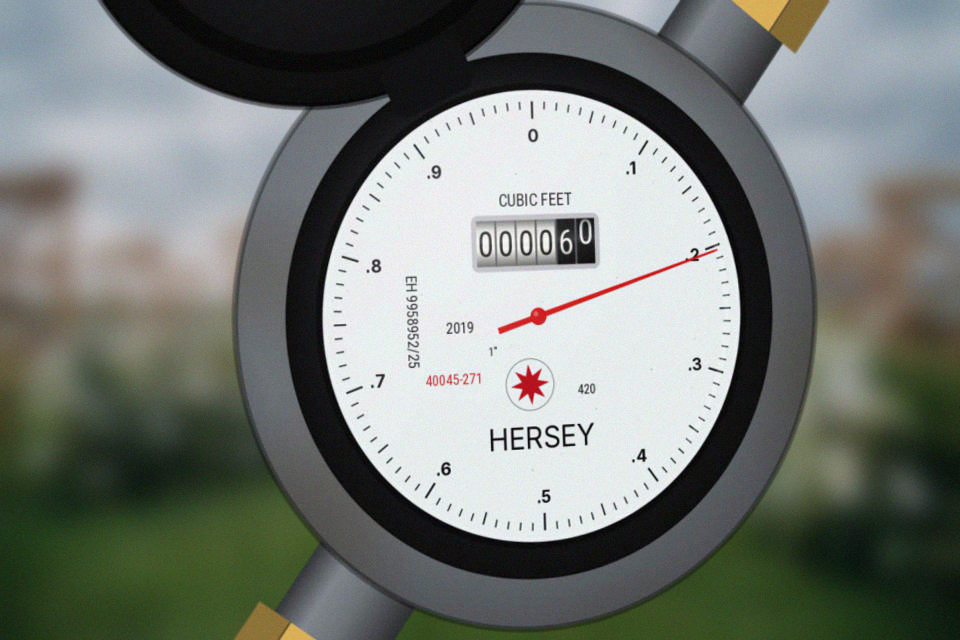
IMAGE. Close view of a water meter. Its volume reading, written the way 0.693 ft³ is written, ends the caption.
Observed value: 60.20 ft³
